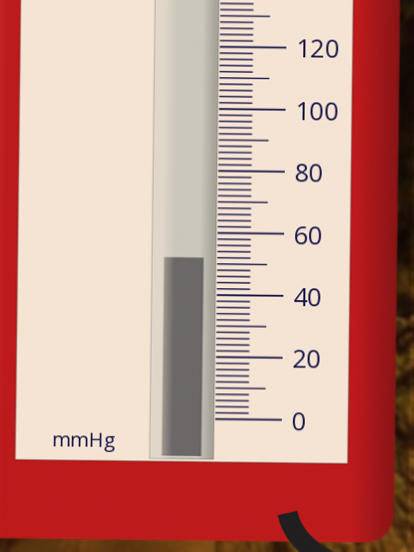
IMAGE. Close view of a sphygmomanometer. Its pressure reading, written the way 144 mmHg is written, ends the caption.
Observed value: 52 mmHg
